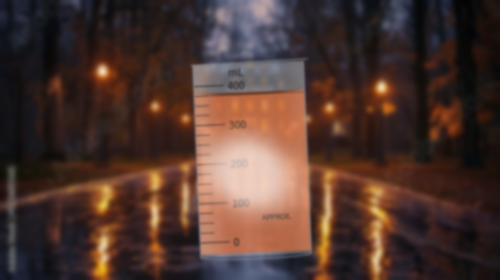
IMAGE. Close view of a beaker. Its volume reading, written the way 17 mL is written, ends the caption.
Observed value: 375 mL
